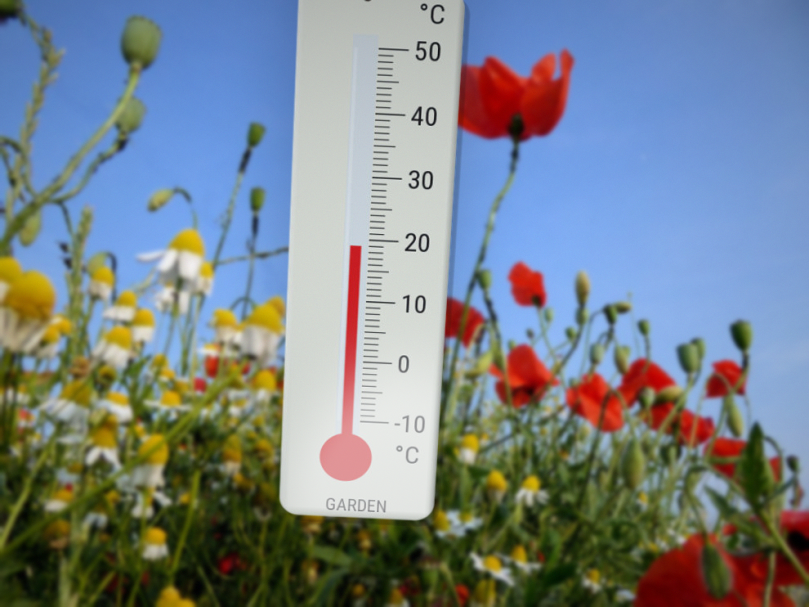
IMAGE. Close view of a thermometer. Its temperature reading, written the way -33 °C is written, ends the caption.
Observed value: 19 °C
